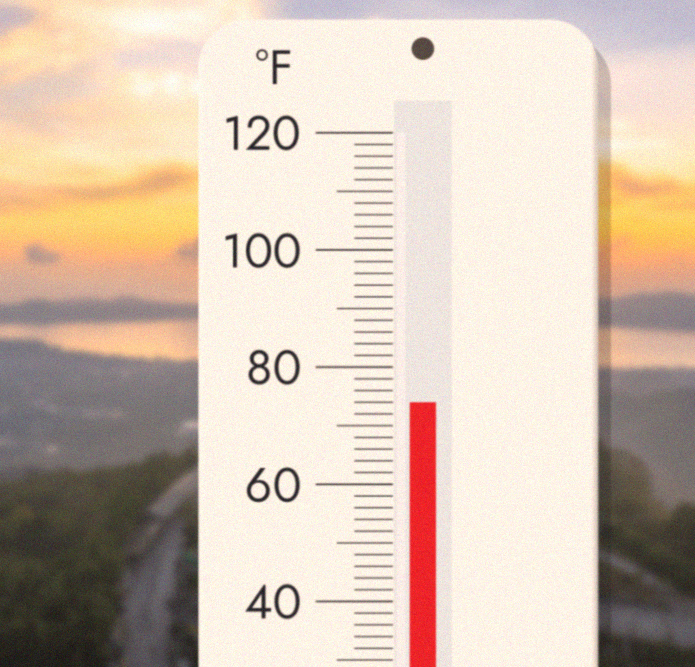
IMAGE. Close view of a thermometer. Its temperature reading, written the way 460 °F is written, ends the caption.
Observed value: 74 °F
